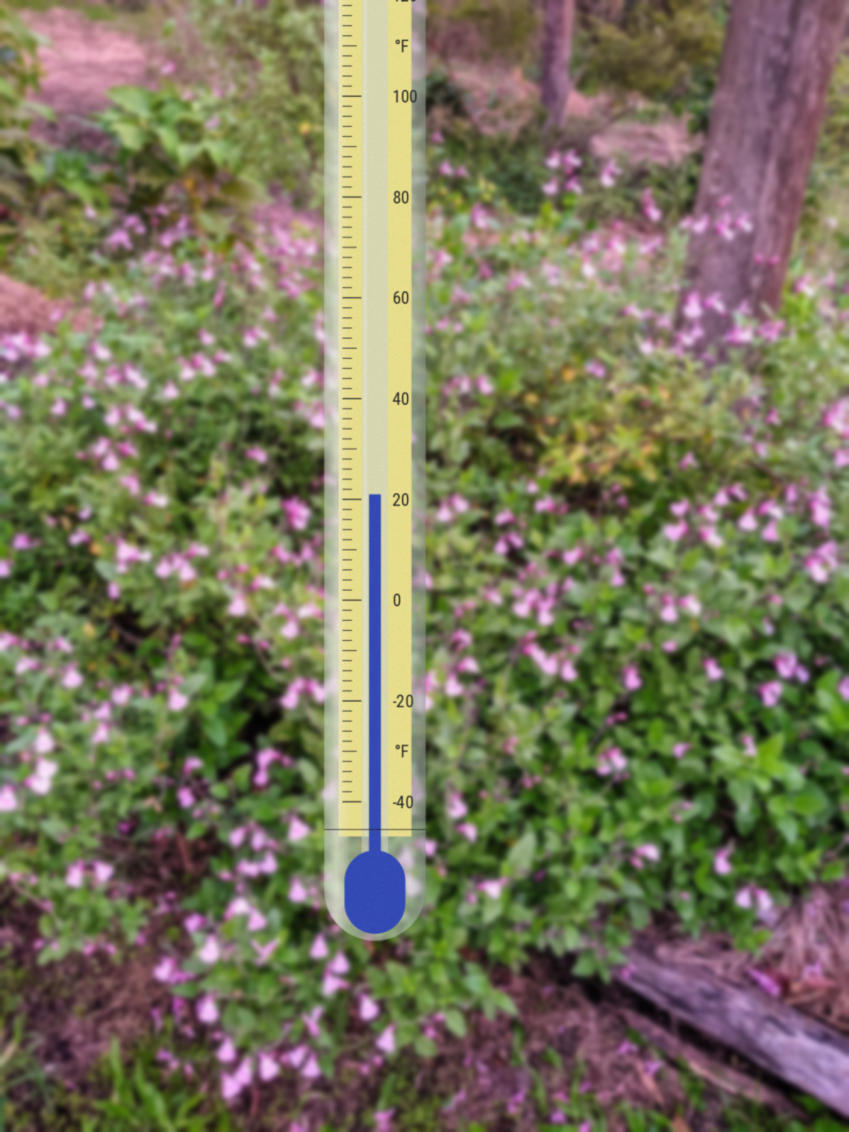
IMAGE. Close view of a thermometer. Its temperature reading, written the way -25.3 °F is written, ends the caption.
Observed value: 21 °F
